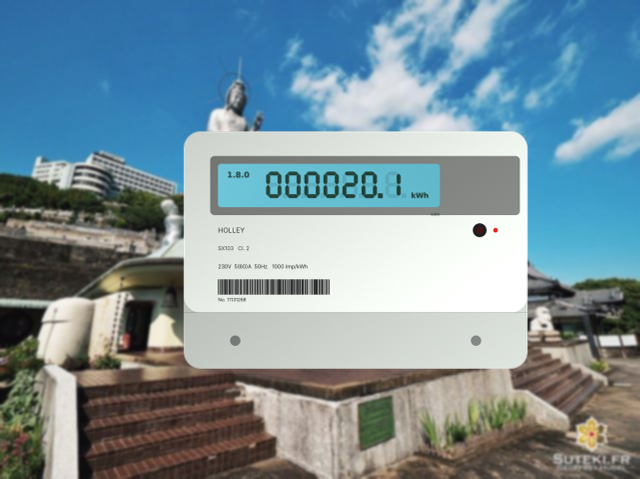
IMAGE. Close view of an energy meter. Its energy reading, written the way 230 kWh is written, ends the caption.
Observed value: 20.1 kWh
